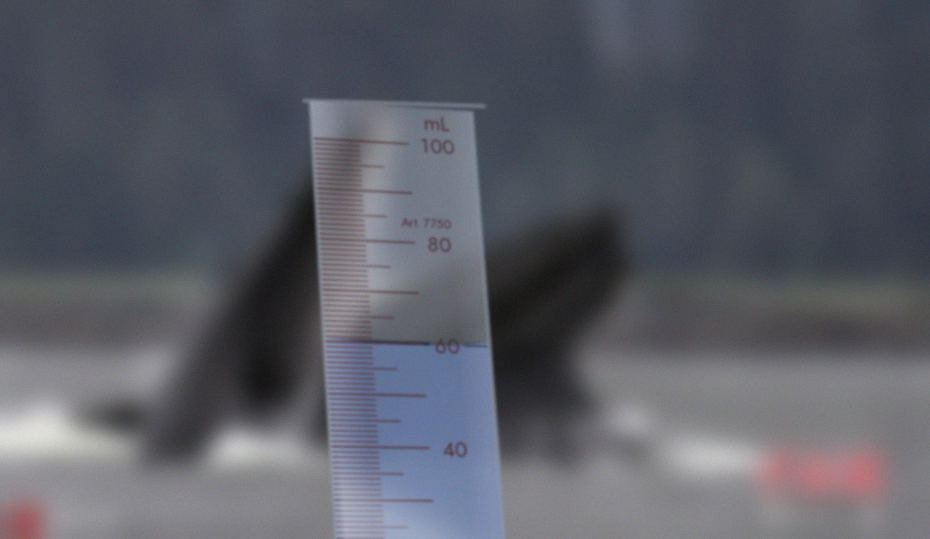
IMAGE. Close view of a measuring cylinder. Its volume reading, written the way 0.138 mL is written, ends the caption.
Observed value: 60 mL
